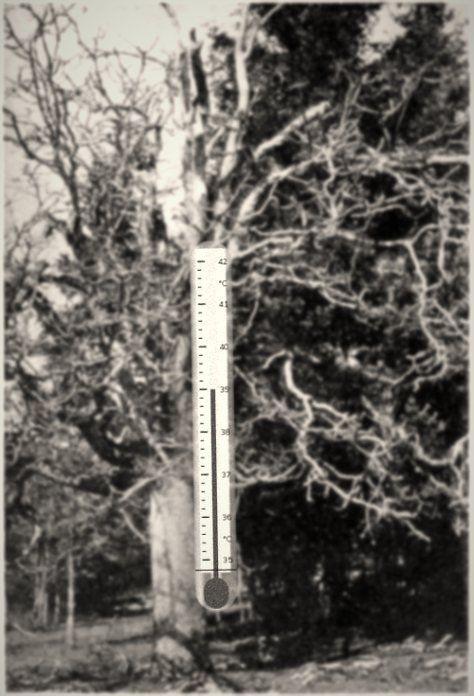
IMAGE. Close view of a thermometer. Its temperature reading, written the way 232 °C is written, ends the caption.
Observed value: 39 °C
